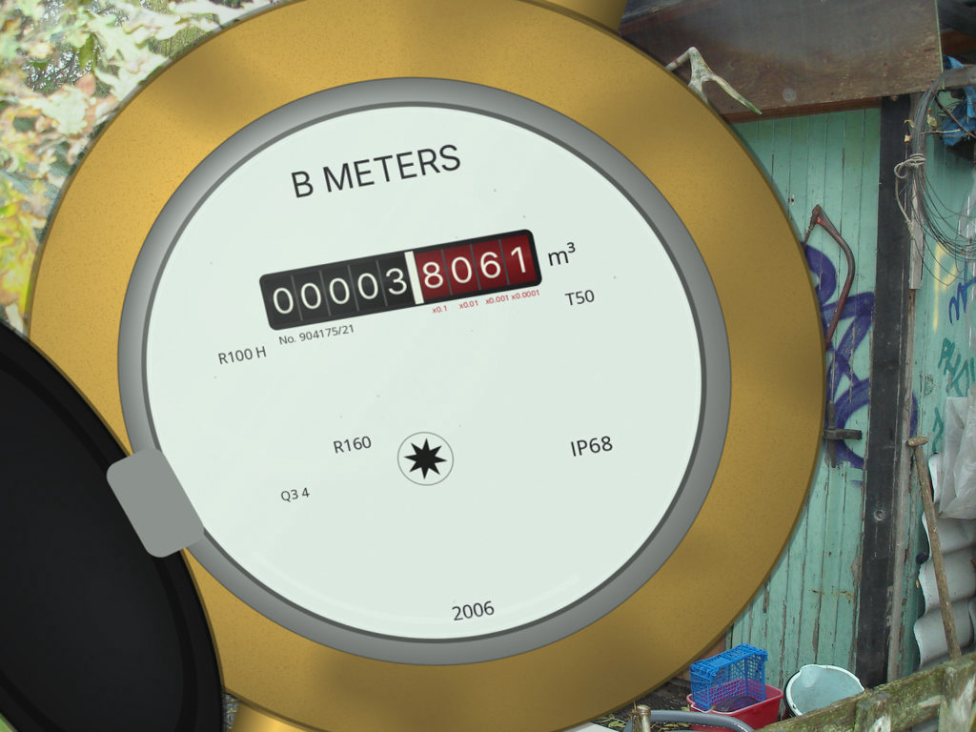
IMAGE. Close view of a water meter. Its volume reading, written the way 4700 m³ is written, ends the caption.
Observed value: 3.8061 m³
